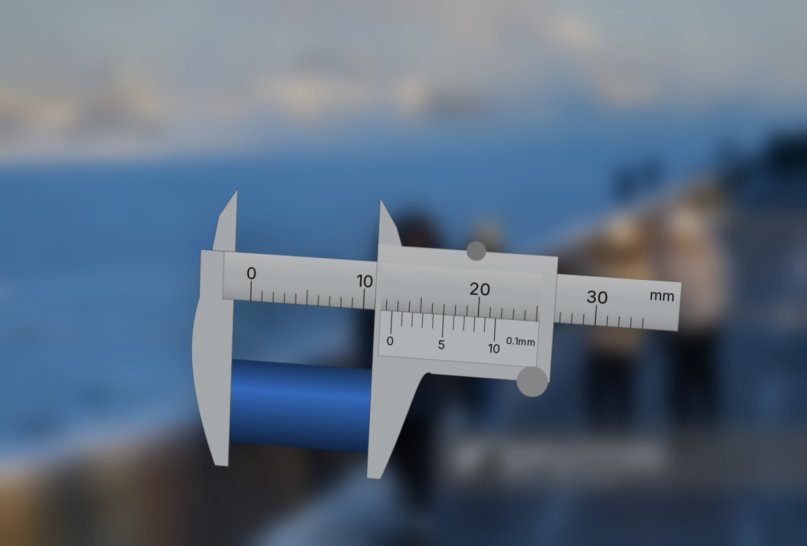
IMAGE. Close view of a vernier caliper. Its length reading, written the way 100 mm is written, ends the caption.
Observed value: 12.5 mm
